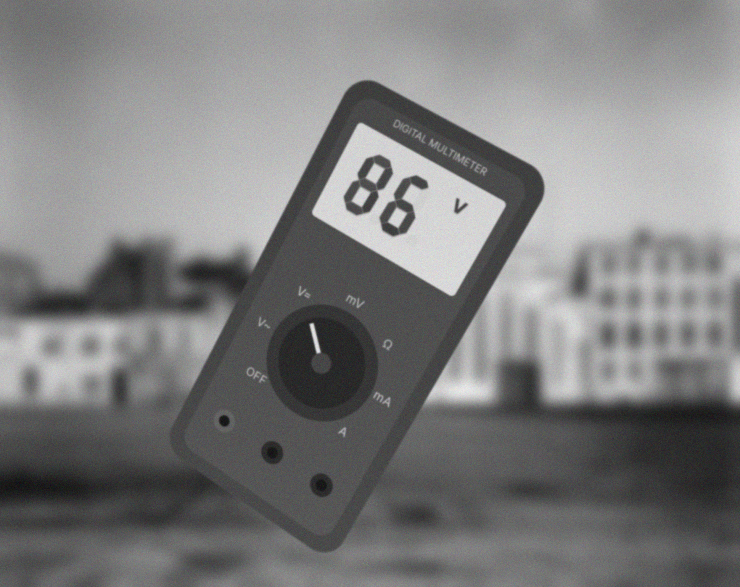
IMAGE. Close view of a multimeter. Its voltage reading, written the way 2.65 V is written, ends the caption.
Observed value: 86 V
